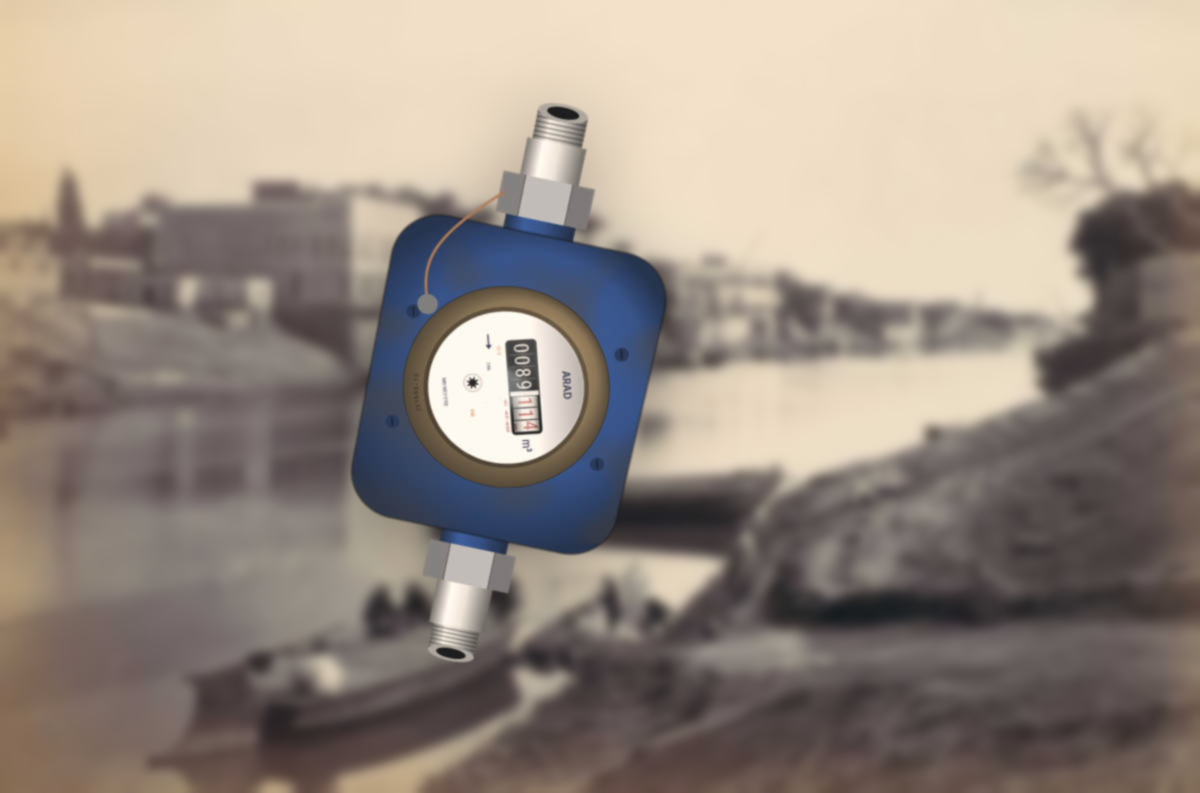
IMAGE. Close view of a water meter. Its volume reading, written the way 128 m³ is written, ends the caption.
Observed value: 89.114 m³
